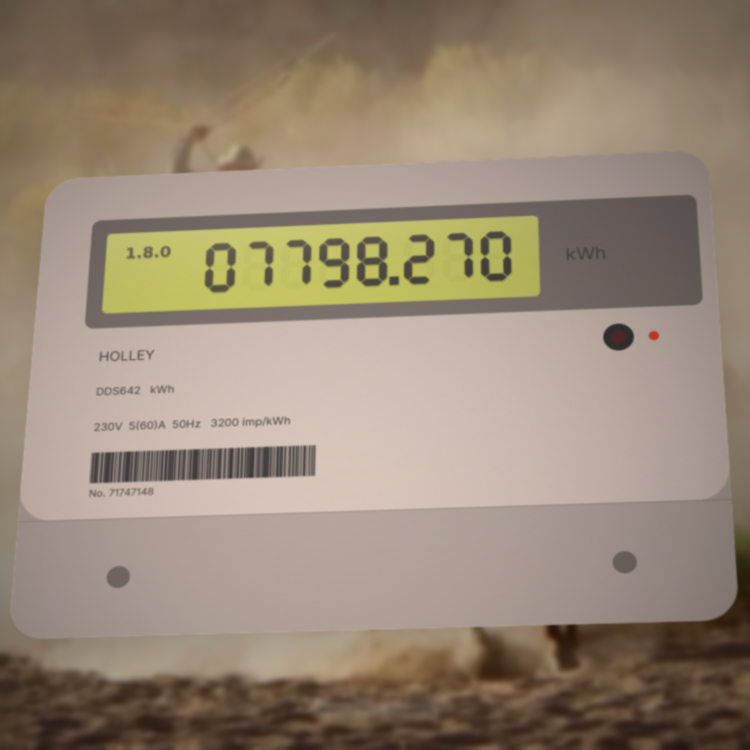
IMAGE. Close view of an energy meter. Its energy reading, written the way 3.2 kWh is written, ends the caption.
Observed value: 7798.270 kWh
